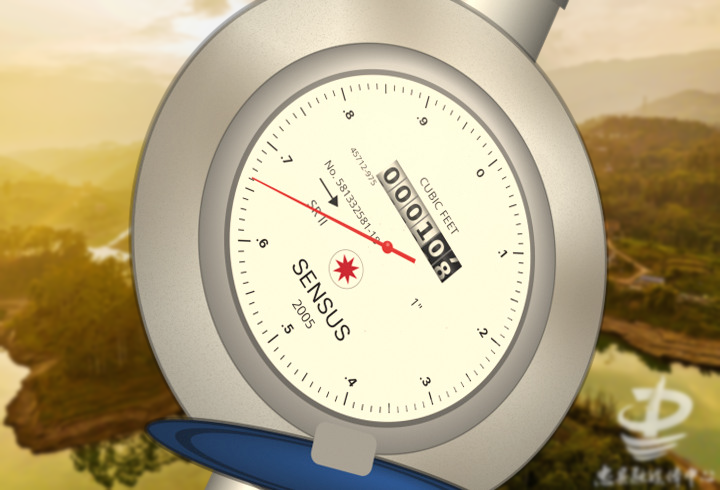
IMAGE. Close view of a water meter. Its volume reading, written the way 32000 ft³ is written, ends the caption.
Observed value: 107.66 ft³
